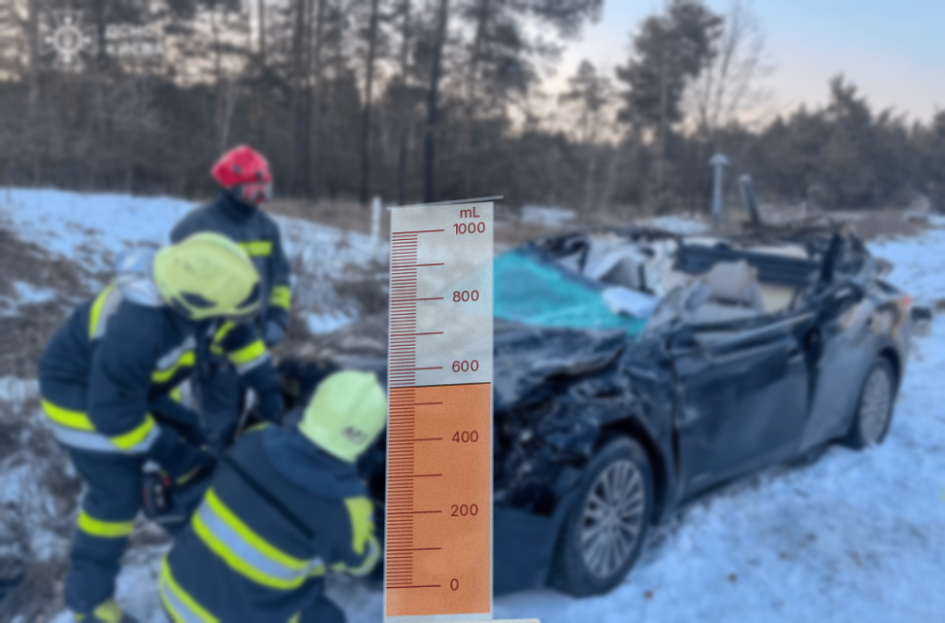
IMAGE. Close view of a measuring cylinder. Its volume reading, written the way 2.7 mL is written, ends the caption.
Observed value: 550 mL
